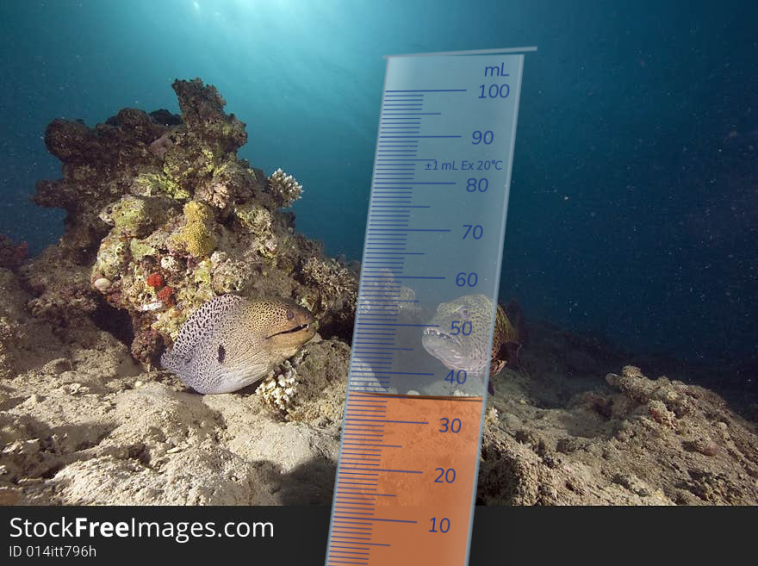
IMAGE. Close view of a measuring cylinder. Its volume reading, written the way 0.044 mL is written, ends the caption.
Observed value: 35 mL
